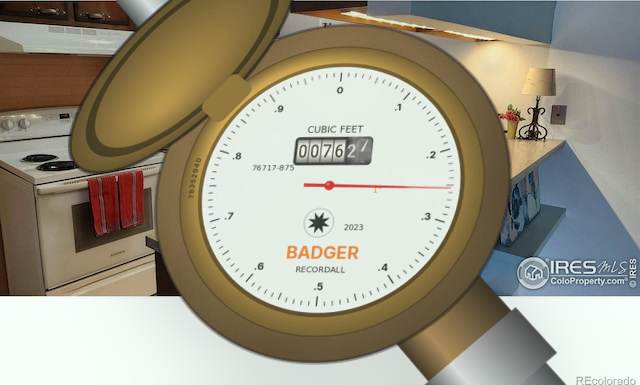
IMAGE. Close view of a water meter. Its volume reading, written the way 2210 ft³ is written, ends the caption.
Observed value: 7627.25 ft³
